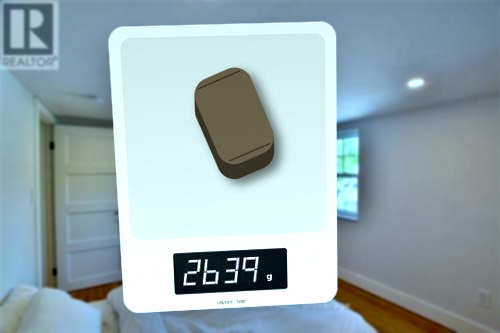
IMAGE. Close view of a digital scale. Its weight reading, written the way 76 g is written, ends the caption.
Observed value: 2639 g
